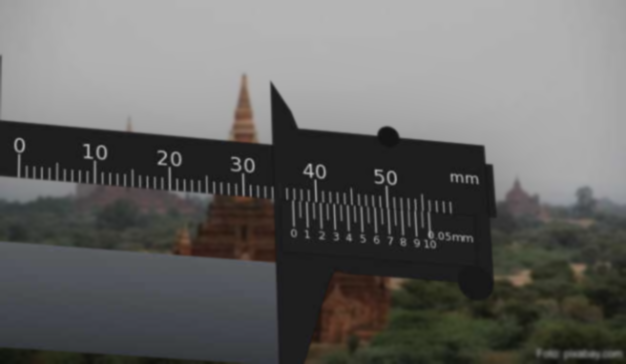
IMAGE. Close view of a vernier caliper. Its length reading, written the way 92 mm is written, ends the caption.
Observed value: 36.8 mm
